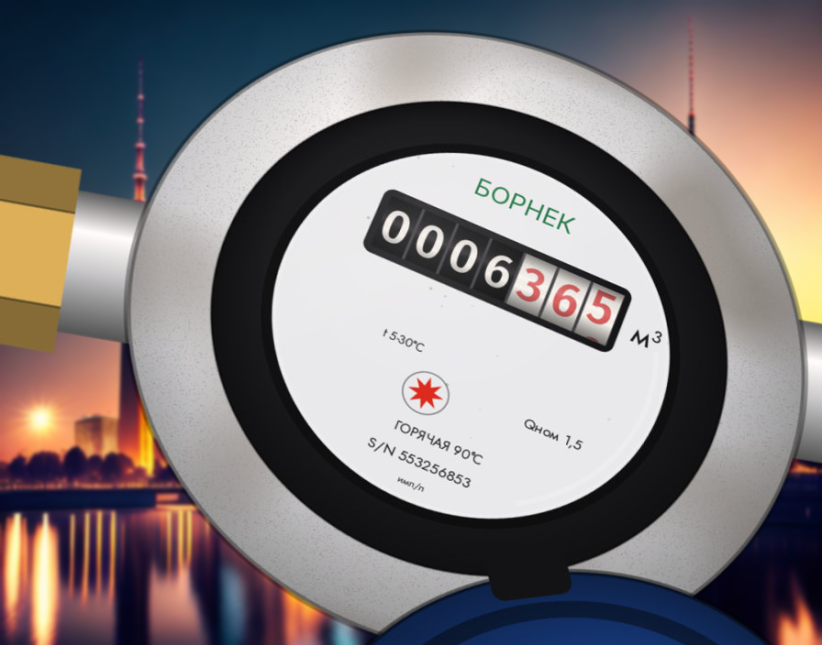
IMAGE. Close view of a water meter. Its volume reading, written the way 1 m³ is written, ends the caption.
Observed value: 6.365 m³
